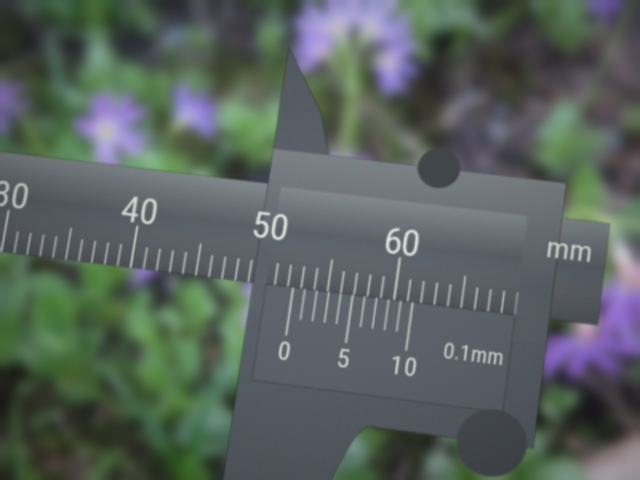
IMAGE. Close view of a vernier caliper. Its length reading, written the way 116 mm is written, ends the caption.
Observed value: 52.4 mm
